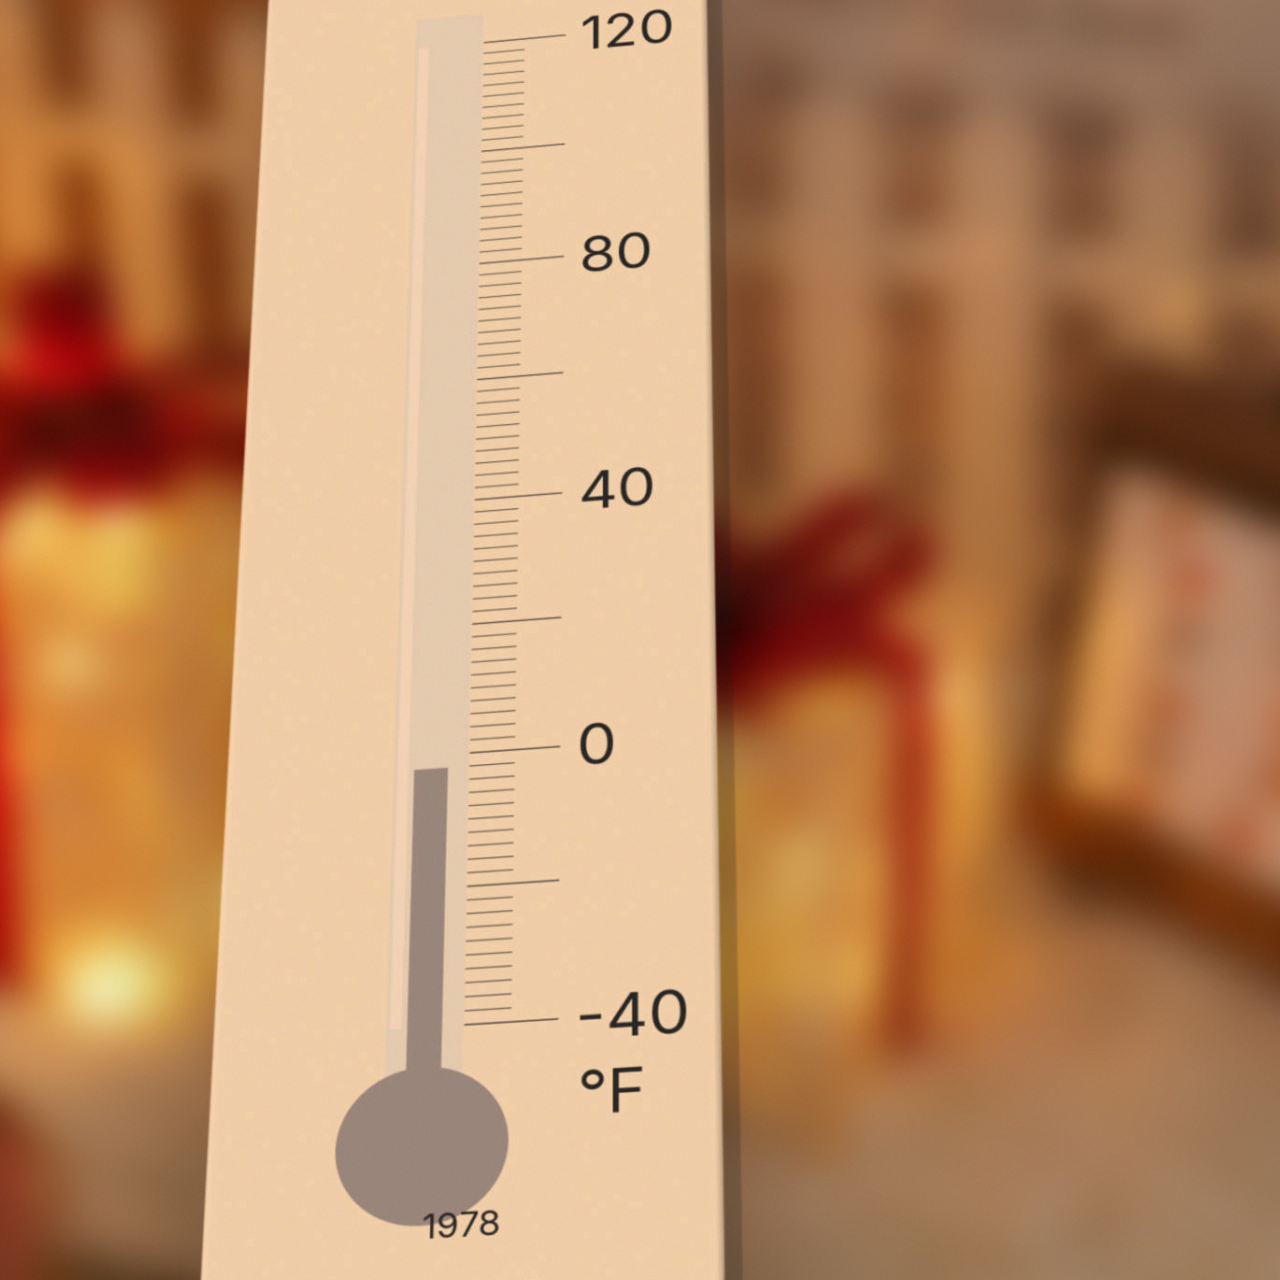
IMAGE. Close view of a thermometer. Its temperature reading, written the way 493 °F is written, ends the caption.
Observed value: -2 °F
